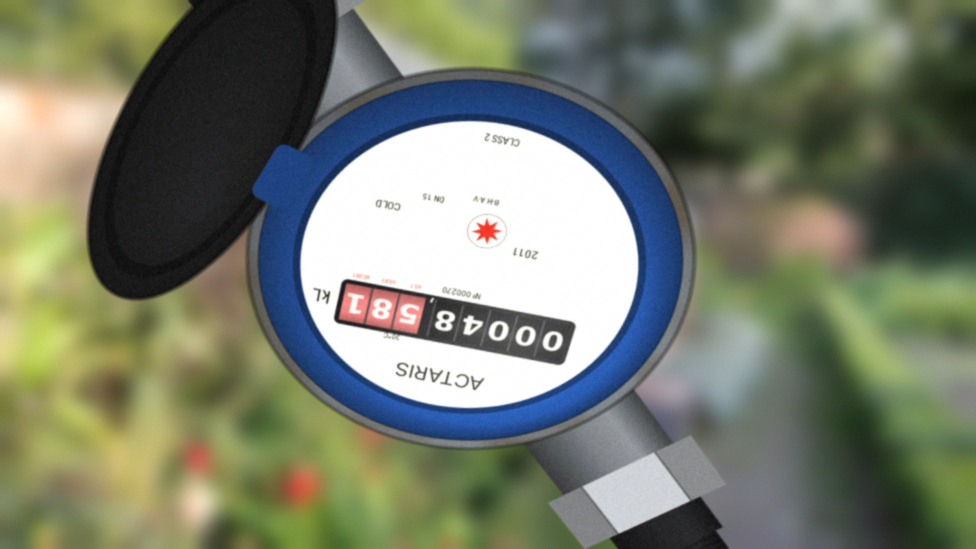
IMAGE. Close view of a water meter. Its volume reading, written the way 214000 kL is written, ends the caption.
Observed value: 48.581 kL
